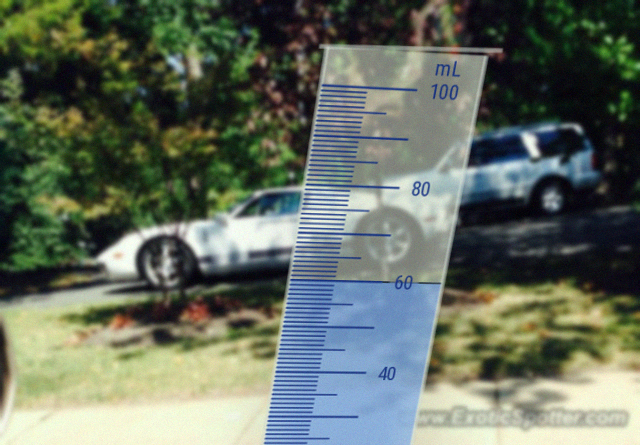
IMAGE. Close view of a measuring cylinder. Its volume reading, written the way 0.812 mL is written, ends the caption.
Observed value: 60 mL
